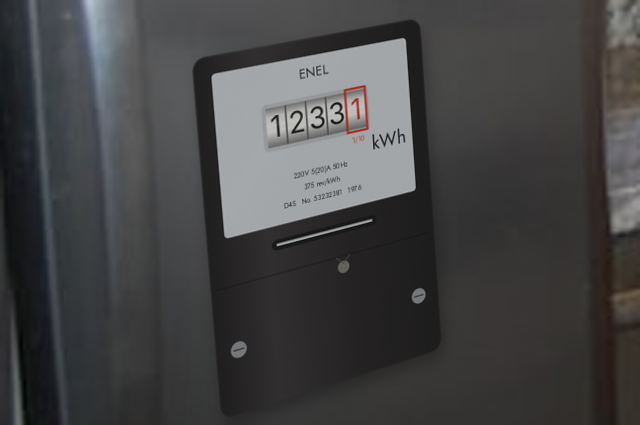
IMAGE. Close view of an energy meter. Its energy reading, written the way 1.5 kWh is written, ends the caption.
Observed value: 1233.1 kWh
